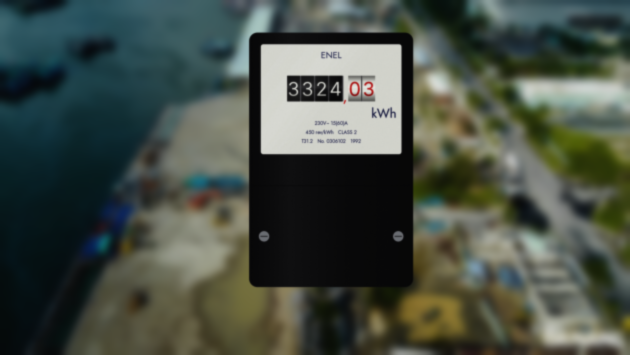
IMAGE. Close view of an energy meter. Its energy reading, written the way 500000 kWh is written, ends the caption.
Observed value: 3324.03 kWh
